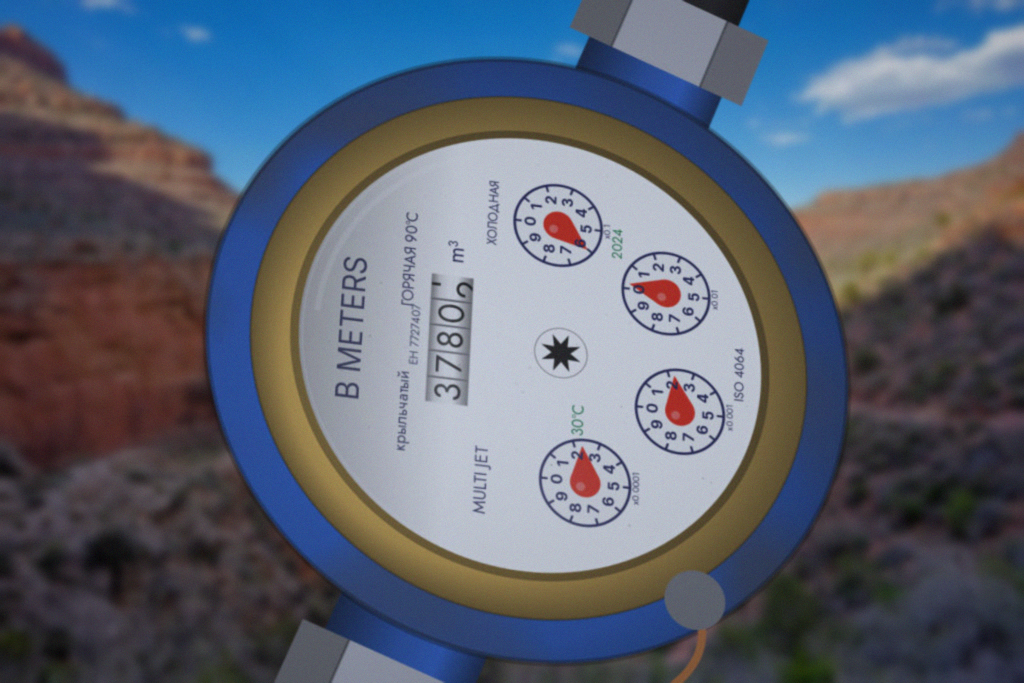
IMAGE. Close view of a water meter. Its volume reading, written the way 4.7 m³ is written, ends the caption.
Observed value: 37801.6022 m³
